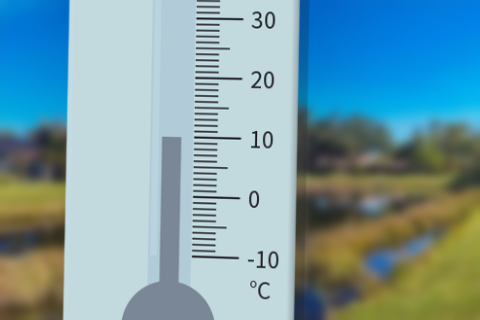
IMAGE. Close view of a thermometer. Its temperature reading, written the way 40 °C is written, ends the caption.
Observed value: 10 °C
